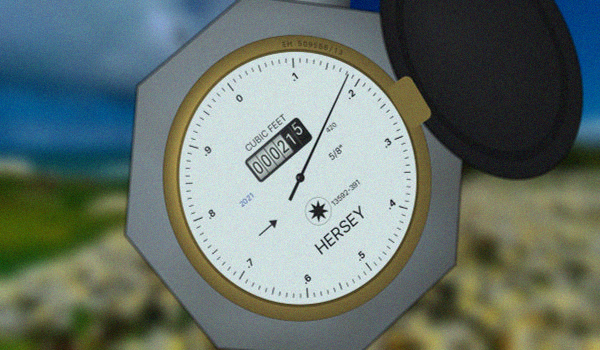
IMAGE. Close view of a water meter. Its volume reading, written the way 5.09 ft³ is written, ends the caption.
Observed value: 215.18 ft³
